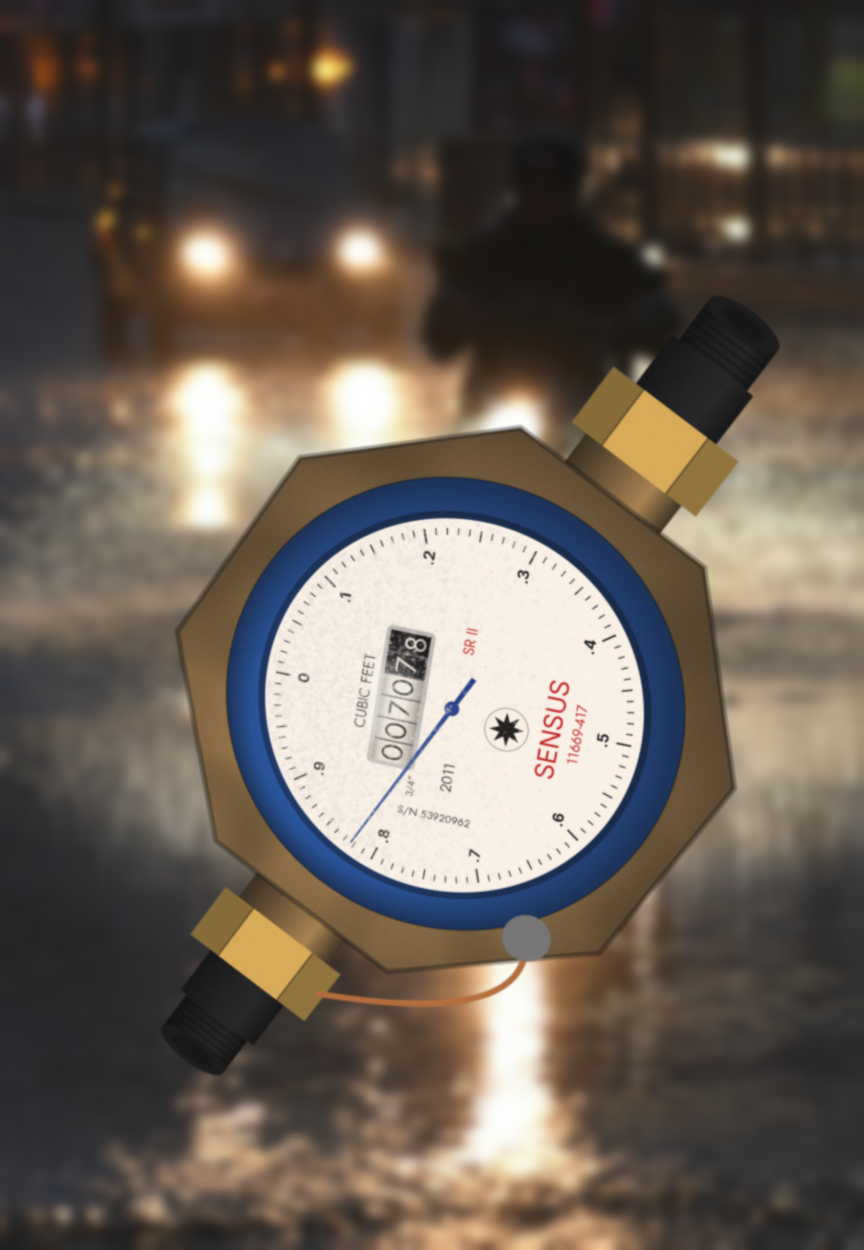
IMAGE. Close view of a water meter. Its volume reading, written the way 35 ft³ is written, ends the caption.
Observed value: 7077.82 ft³
